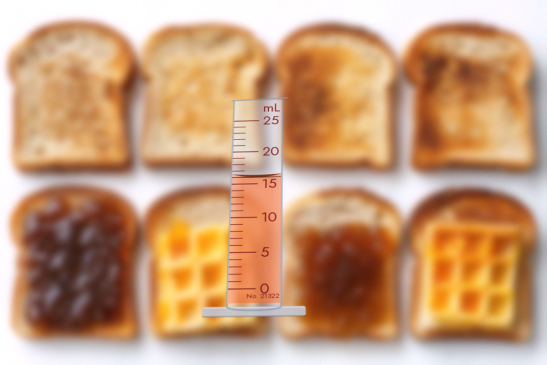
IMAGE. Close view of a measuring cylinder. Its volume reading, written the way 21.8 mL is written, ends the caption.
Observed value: 16 mL
